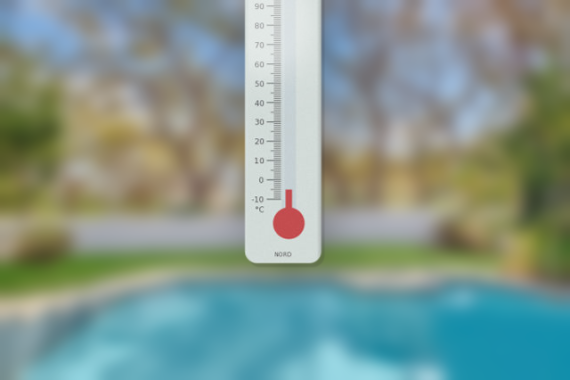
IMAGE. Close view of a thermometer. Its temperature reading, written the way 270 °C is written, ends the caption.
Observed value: -5 °C
